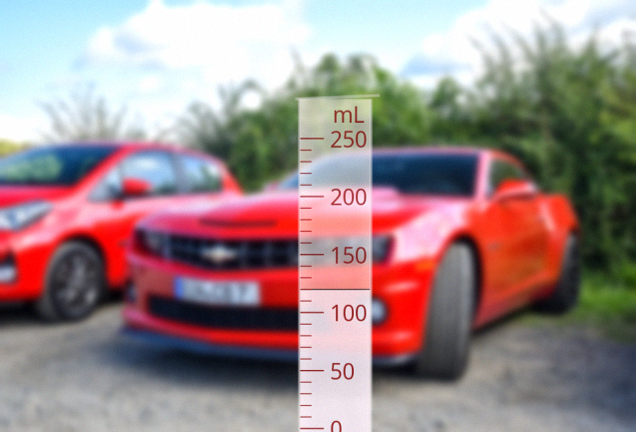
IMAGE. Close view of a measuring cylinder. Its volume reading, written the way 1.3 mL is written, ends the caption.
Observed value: 120 mL
